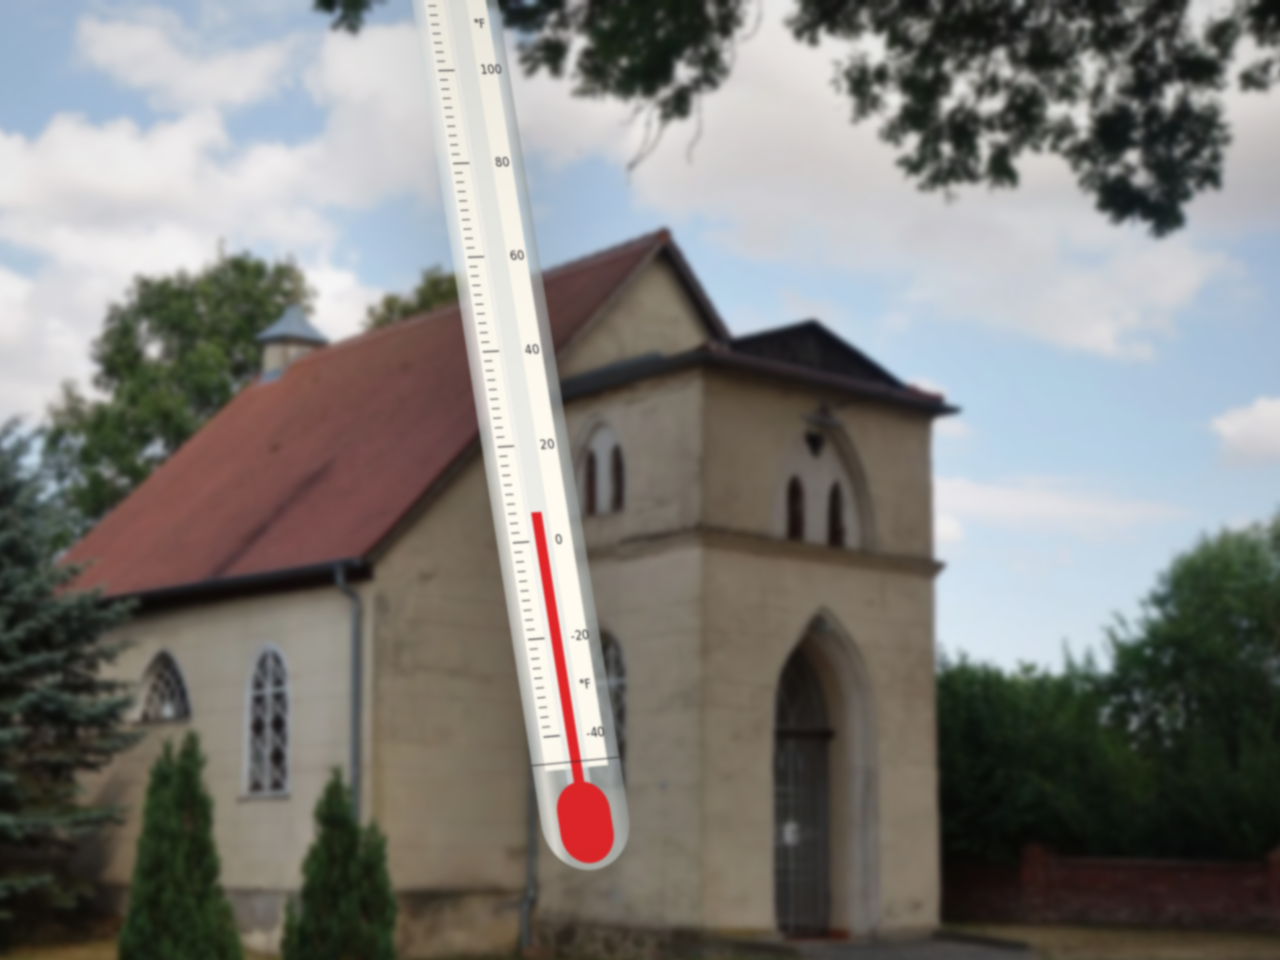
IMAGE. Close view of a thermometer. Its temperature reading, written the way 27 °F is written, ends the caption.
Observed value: 6 °F
